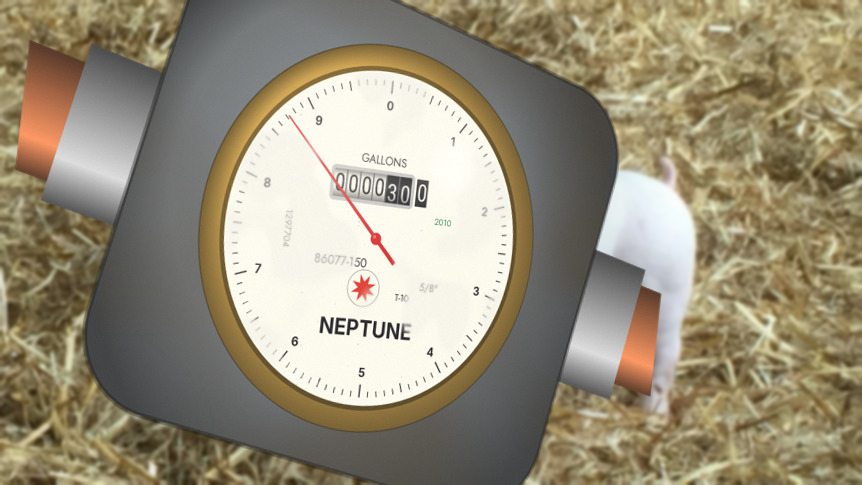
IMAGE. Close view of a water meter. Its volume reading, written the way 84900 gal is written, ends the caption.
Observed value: 298.7 gal
